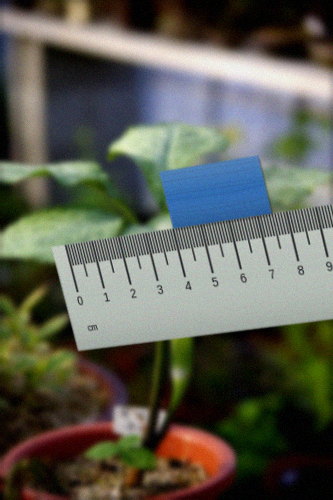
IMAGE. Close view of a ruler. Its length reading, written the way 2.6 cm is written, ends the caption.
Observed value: 3.5 cm
